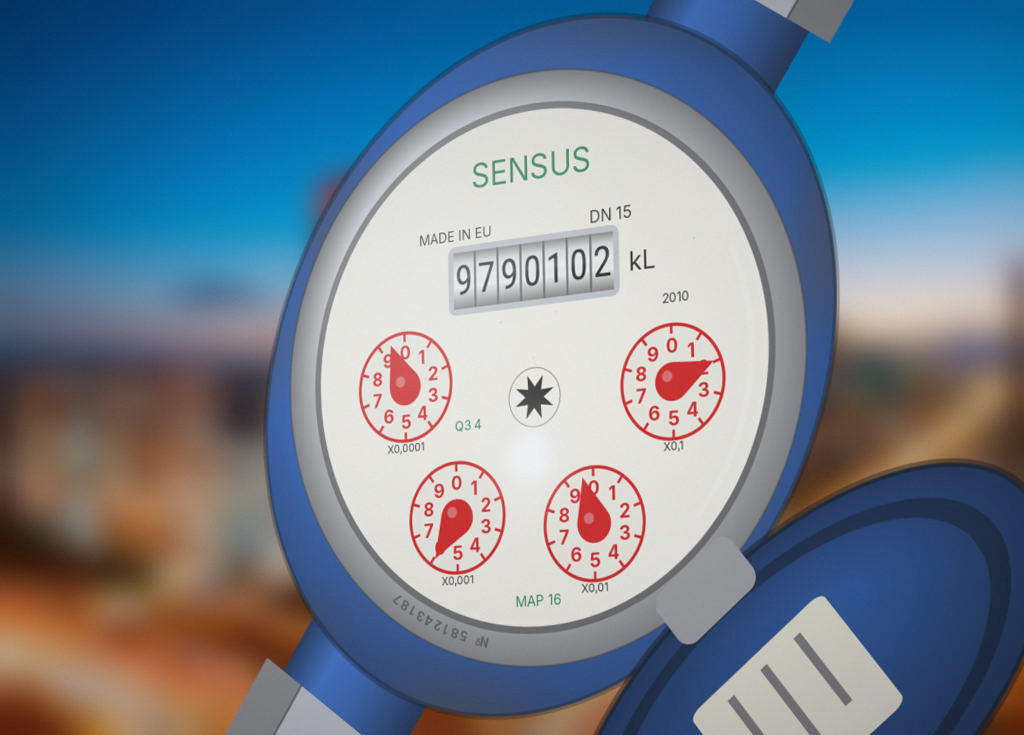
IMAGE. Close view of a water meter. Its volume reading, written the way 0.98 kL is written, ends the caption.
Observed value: 9790102.1959 kL
